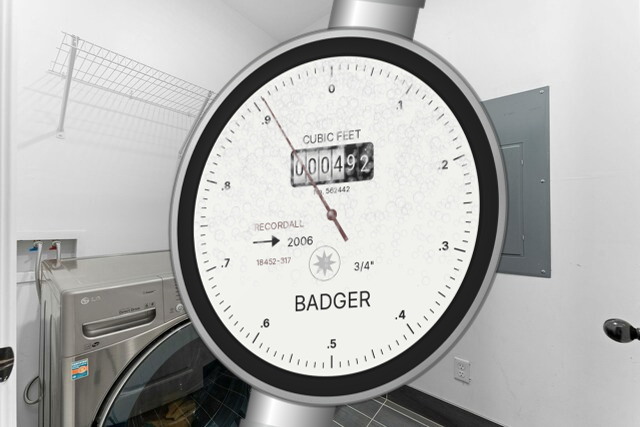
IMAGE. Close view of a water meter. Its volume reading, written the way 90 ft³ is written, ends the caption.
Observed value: 491.91 ft³
